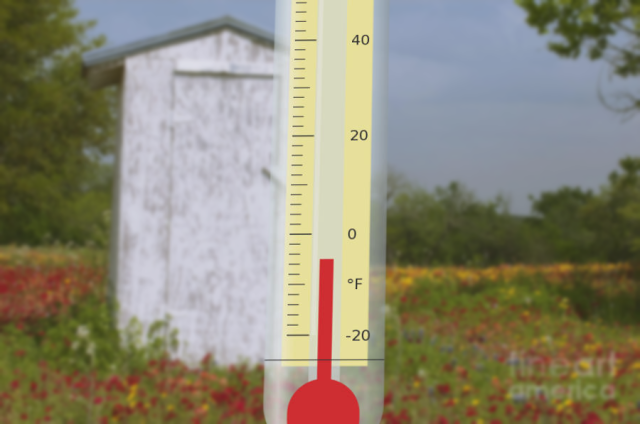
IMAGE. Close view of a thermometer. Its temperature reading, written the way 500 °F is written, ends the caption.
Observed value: -5 °F
